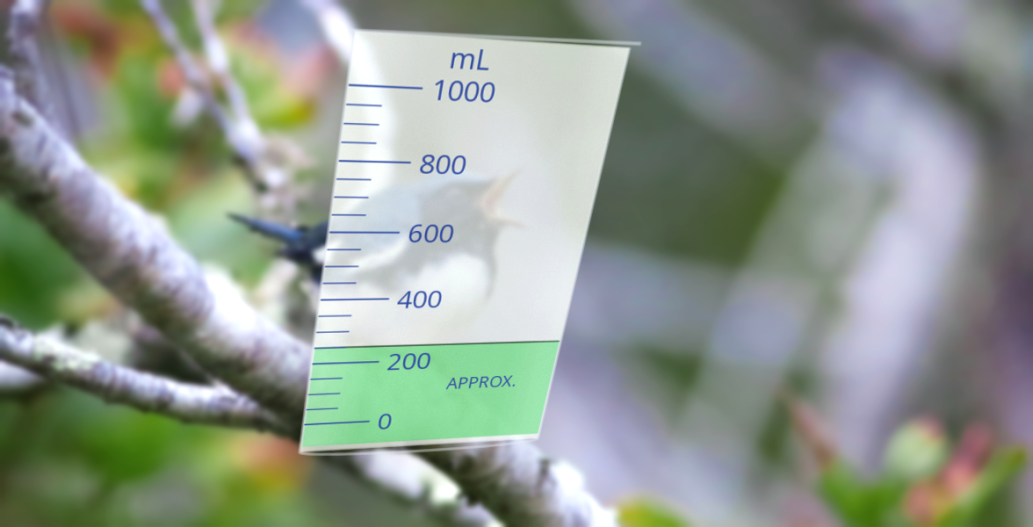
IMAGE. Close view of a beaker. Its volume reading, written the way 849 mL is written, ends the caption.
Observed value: 250 mL
